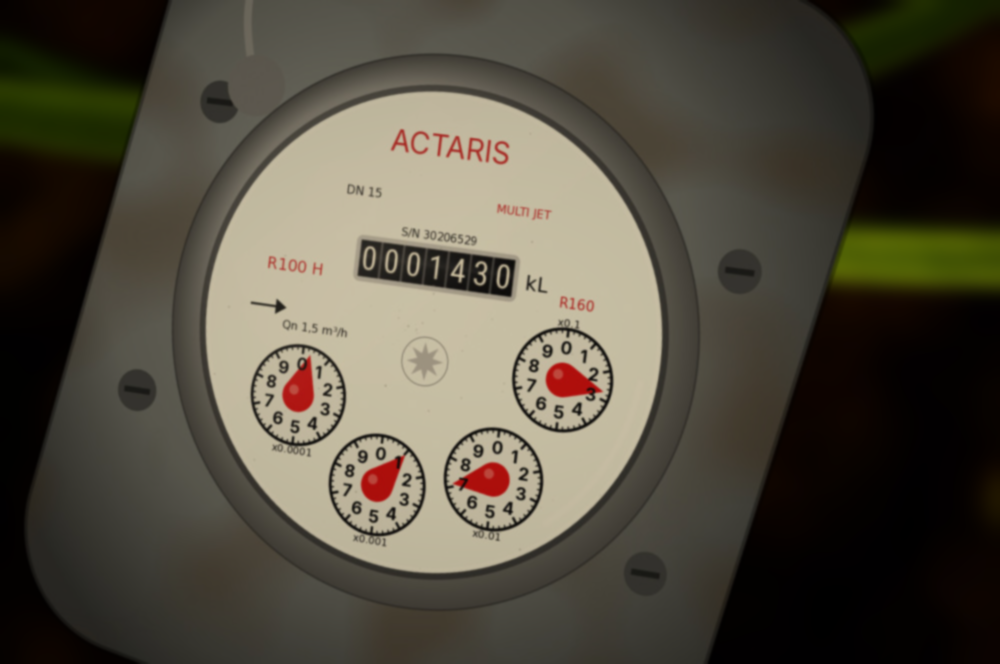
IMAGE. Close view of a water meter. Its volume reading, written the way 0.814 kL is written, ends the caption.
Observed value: 1430.2710 kL
